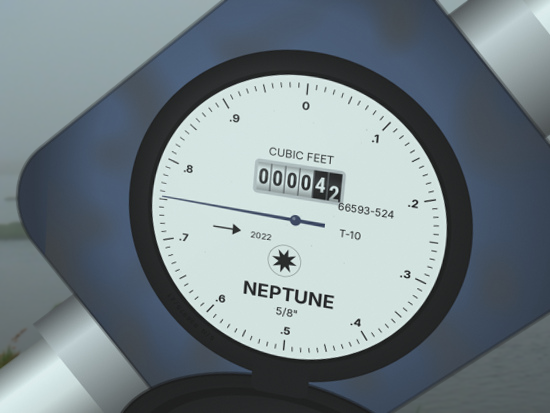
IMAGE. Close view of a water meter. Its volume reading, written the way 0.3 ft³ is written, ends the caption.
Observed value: 41.75 ft³
